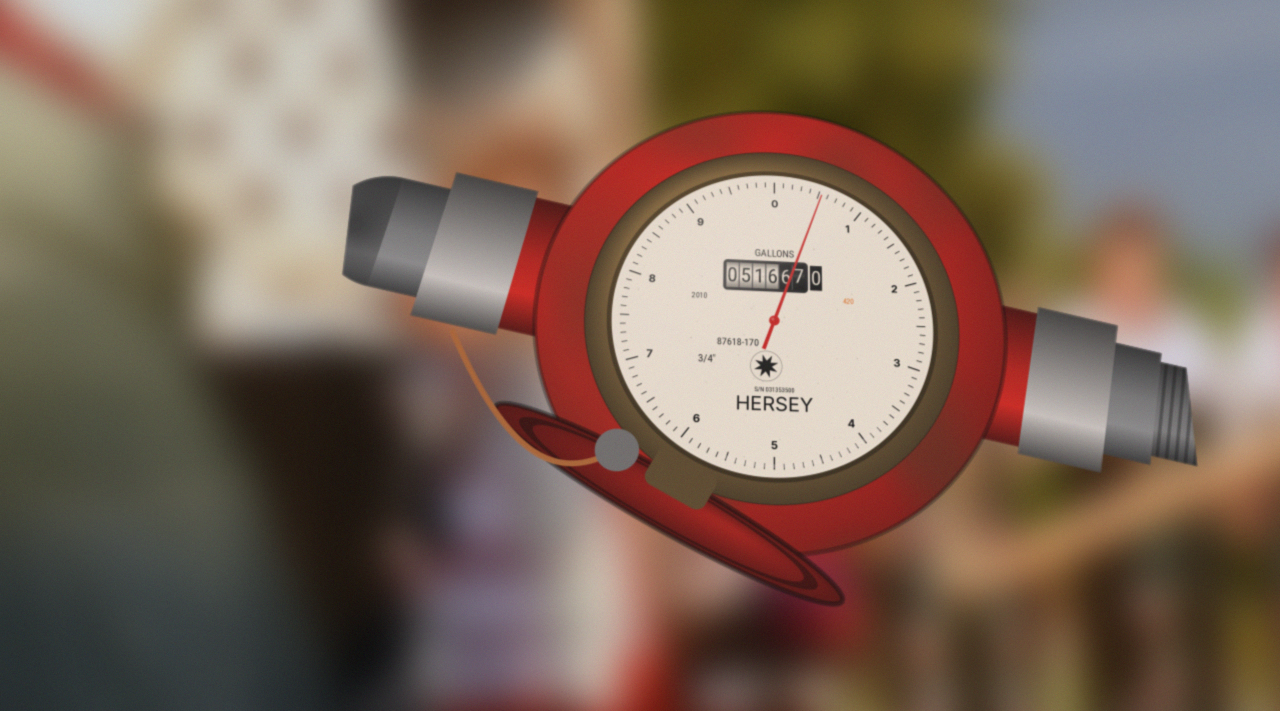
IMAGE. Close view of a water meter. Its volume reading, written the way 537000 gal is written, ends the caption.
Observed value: 516670.5 gal
